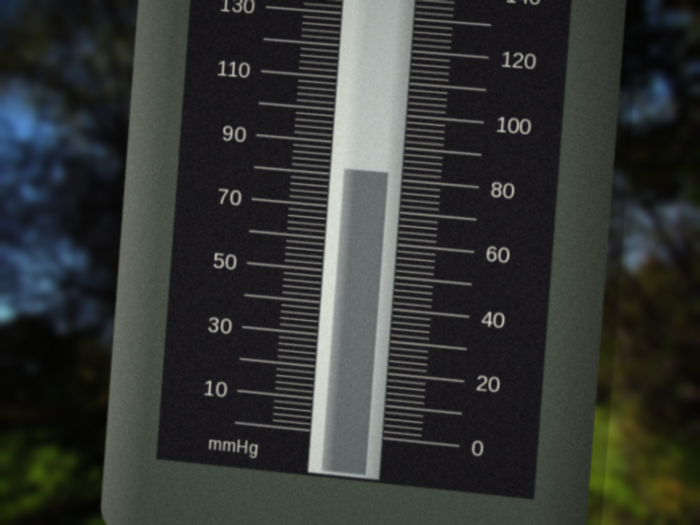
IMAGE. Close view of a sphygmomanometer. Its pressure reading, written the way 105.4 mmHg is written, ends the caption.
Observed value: 82 mmHg
